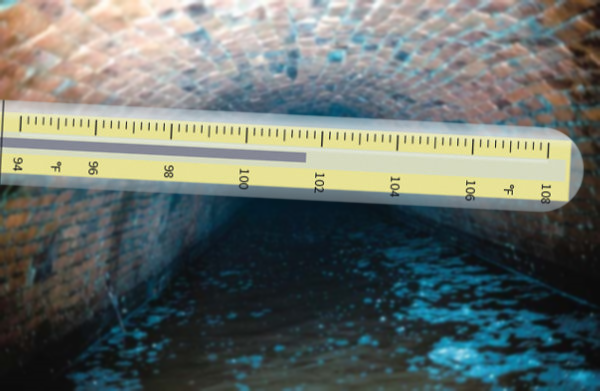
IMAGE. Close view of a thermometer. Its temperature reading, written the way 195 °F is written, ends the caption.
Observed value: 101.6 °F
